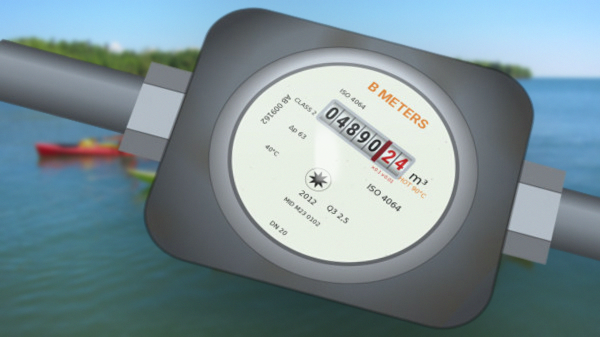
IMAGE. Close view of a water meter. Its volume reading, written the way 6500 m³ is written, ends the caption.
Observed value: 4890.24 m³
